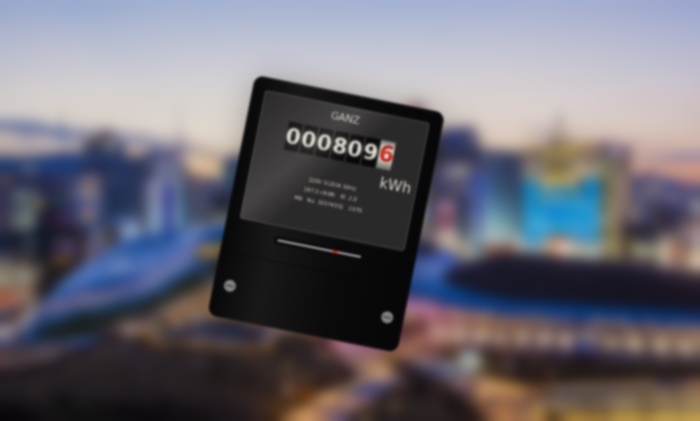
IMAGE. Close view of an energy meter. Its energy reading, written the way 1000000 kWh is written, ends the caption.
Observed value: 809.6 kWh
